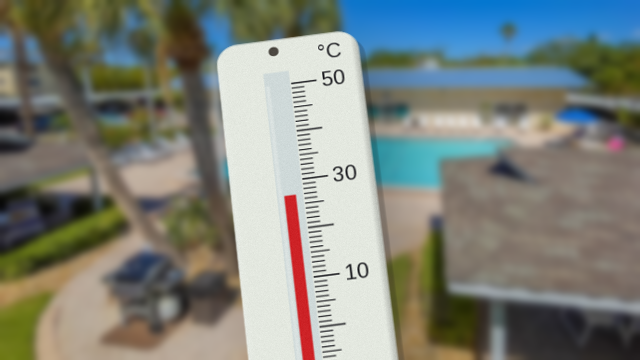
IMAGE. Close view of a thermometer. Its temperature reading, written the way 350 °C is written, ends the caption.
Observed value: 27 °C
